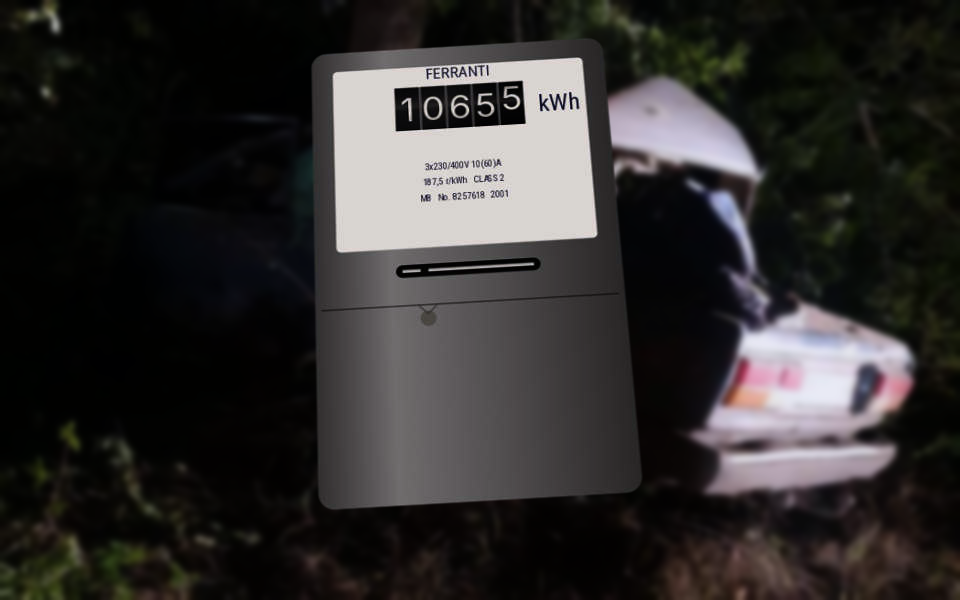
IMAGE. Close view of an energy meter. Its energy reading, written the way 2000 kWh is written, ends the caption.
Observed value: 10655 kWh
